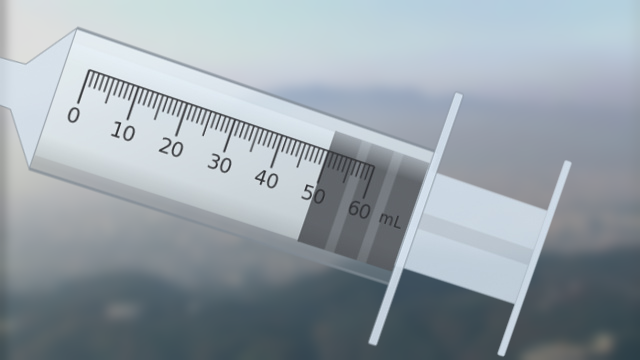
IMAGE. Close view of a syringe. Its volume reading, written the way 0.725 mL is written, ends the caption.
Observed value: 50 mL
